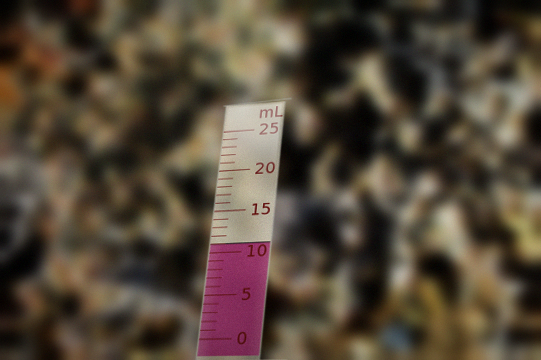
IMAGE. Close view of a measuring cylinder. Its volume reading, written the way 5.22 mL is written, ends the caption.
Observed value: 11 mL
